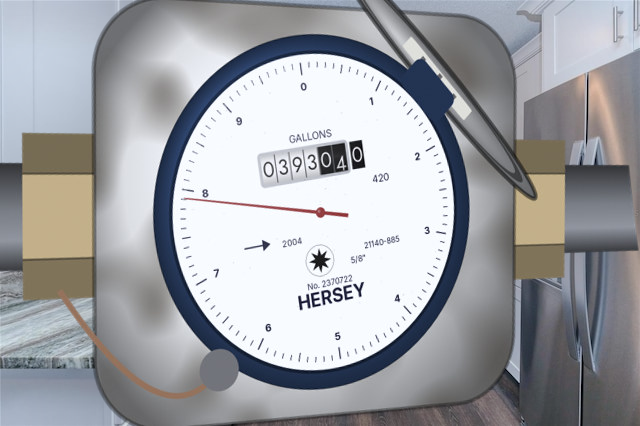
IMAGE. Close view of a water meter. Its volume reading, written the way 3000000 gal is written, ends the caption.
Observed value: 393037.9 gal
